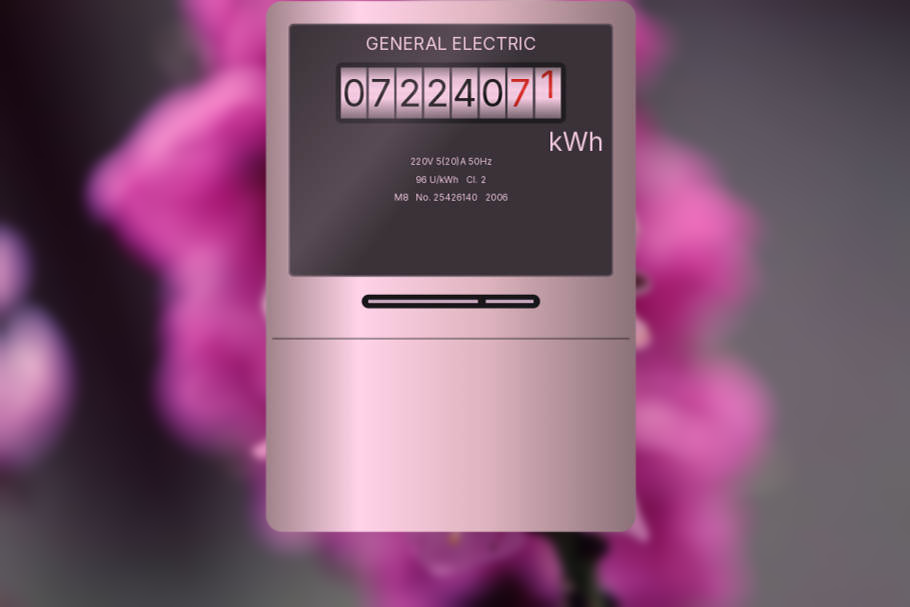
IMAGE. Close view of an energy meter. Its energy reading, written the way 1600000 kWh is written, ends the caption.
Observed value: 72240.71 kWh
